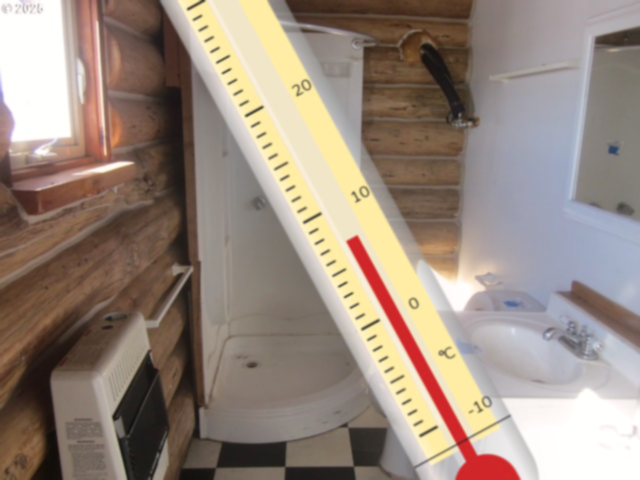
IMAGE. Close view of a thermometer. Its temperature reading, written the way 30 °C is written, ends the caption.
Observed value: 7 °C
